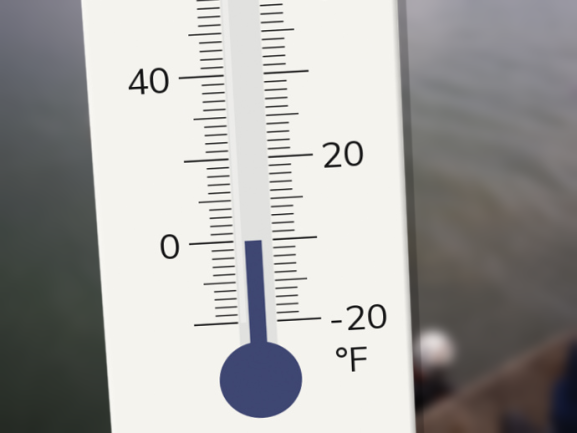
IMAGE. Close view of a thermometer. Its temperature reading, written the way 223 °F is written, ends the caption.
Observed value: 0 °F
